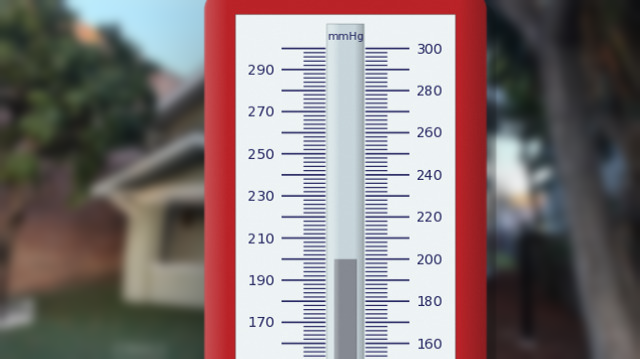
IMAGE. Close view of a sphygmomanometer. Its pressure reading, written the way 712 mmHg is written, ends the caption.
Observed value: 200 mmHg
